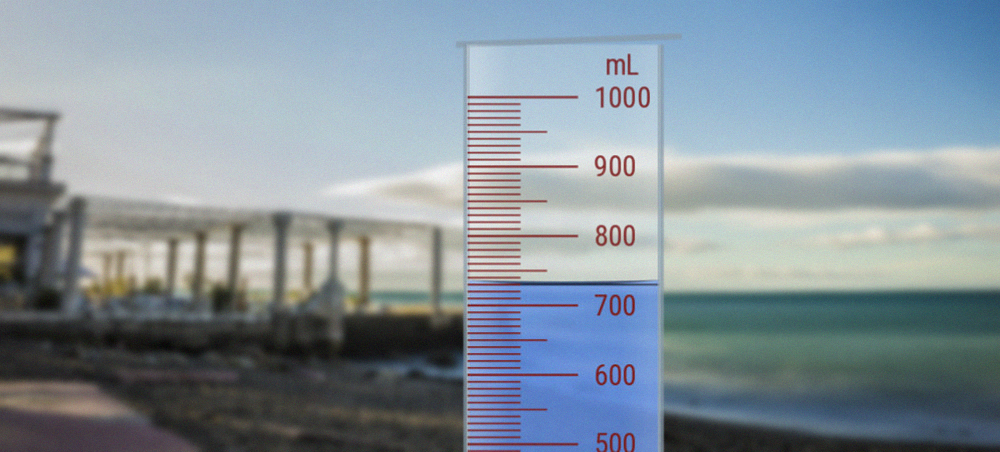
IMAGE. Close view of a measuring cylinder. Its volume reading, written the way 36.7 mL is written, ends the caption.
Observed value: 730 mL
